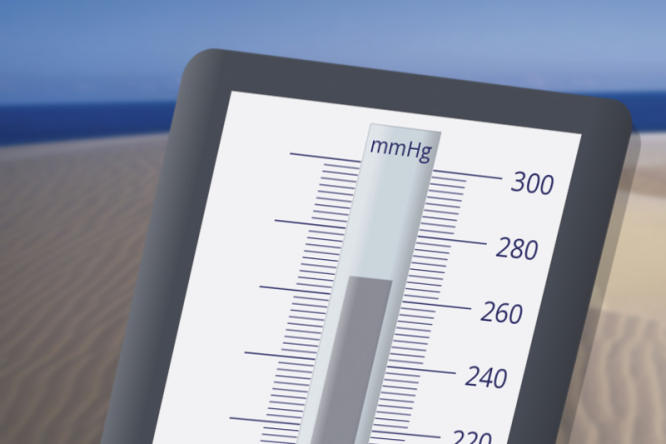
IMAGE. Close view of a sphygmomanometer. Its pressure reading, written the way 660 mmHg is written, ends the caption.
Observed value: 266 mmHg
